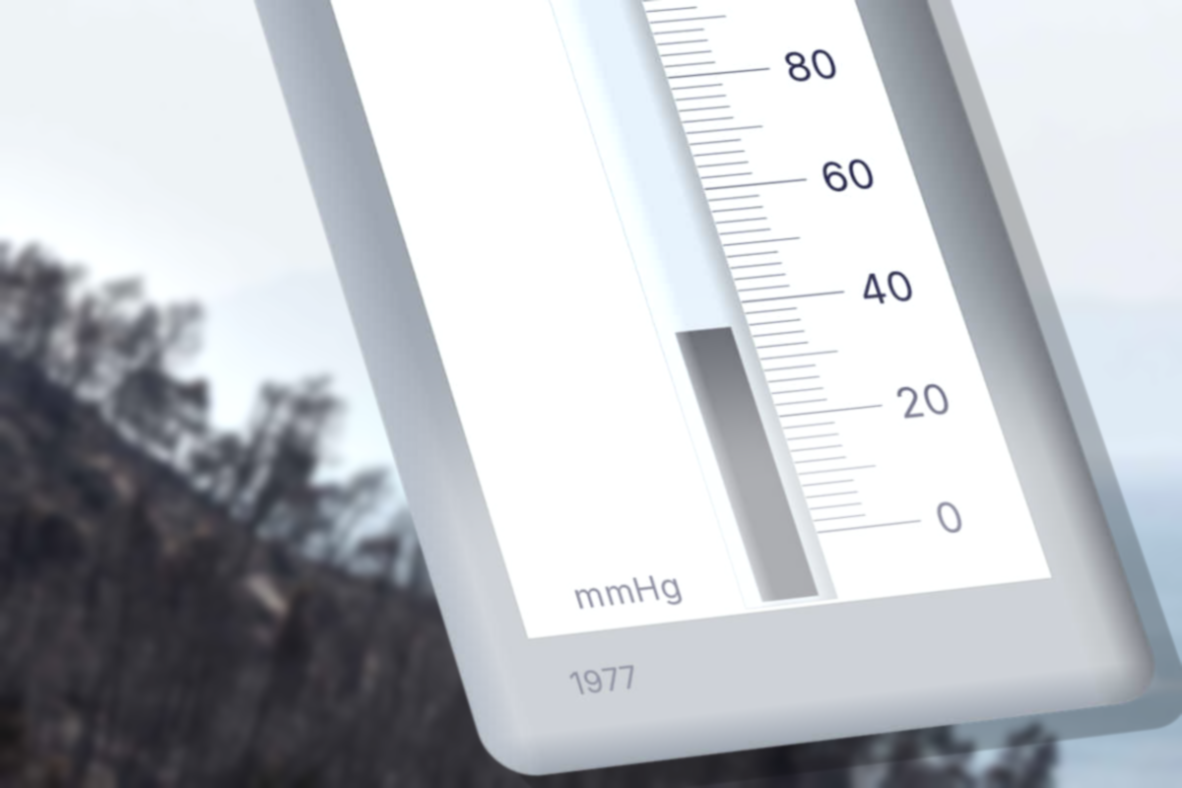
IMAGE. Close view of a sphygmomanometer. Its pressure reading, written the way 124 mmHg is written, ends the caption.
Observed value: 36 mmHg
